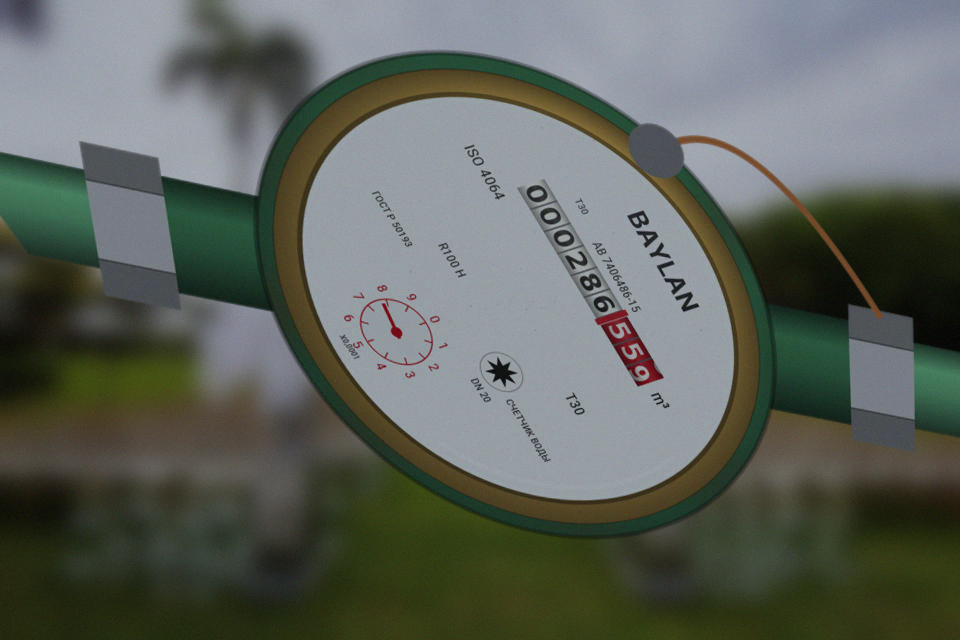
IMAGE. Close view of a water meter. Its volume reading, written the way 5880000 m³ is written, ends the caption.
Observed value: 286.5587 m³
